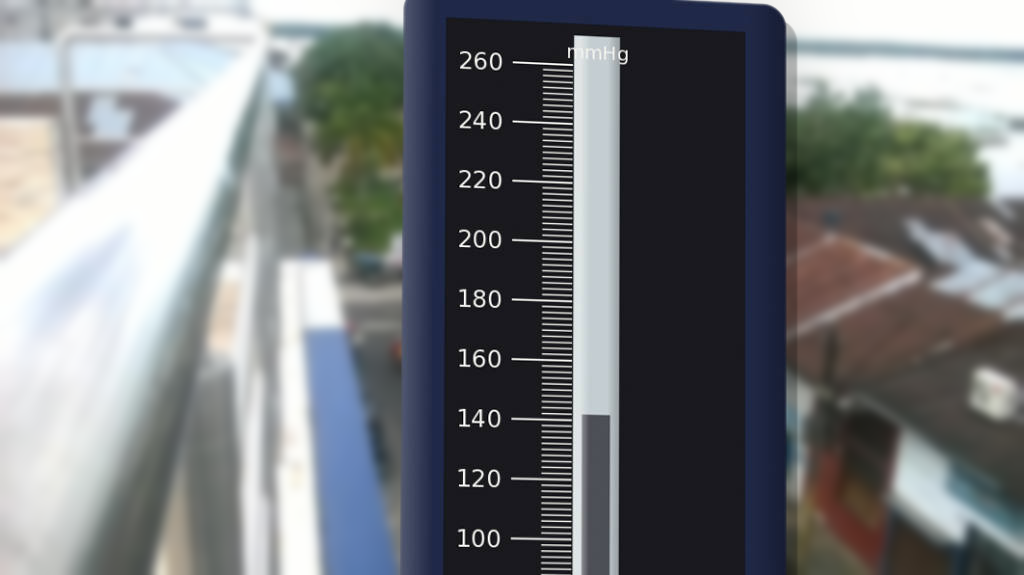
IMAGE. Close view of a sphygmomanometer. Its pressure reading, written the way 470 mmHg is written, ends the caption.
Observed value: 142 mmHg
